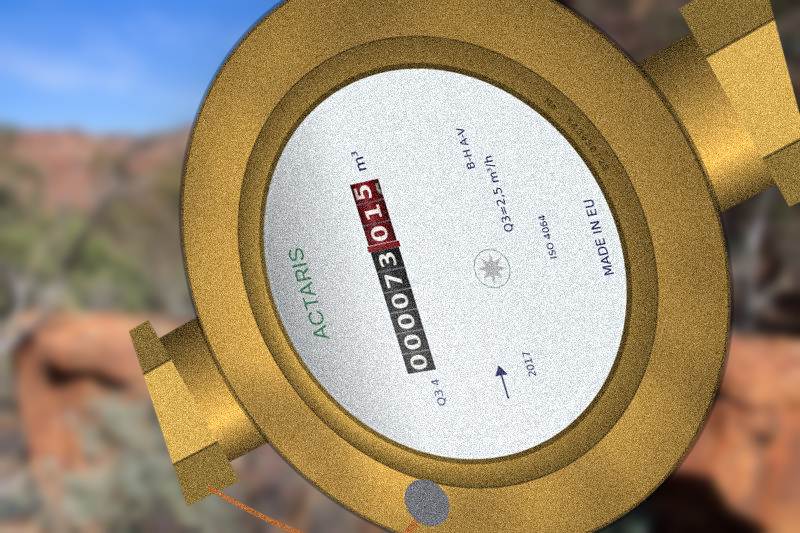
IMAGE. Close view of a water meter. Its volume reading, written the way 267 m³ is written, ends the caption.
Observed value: 73.015 m³
